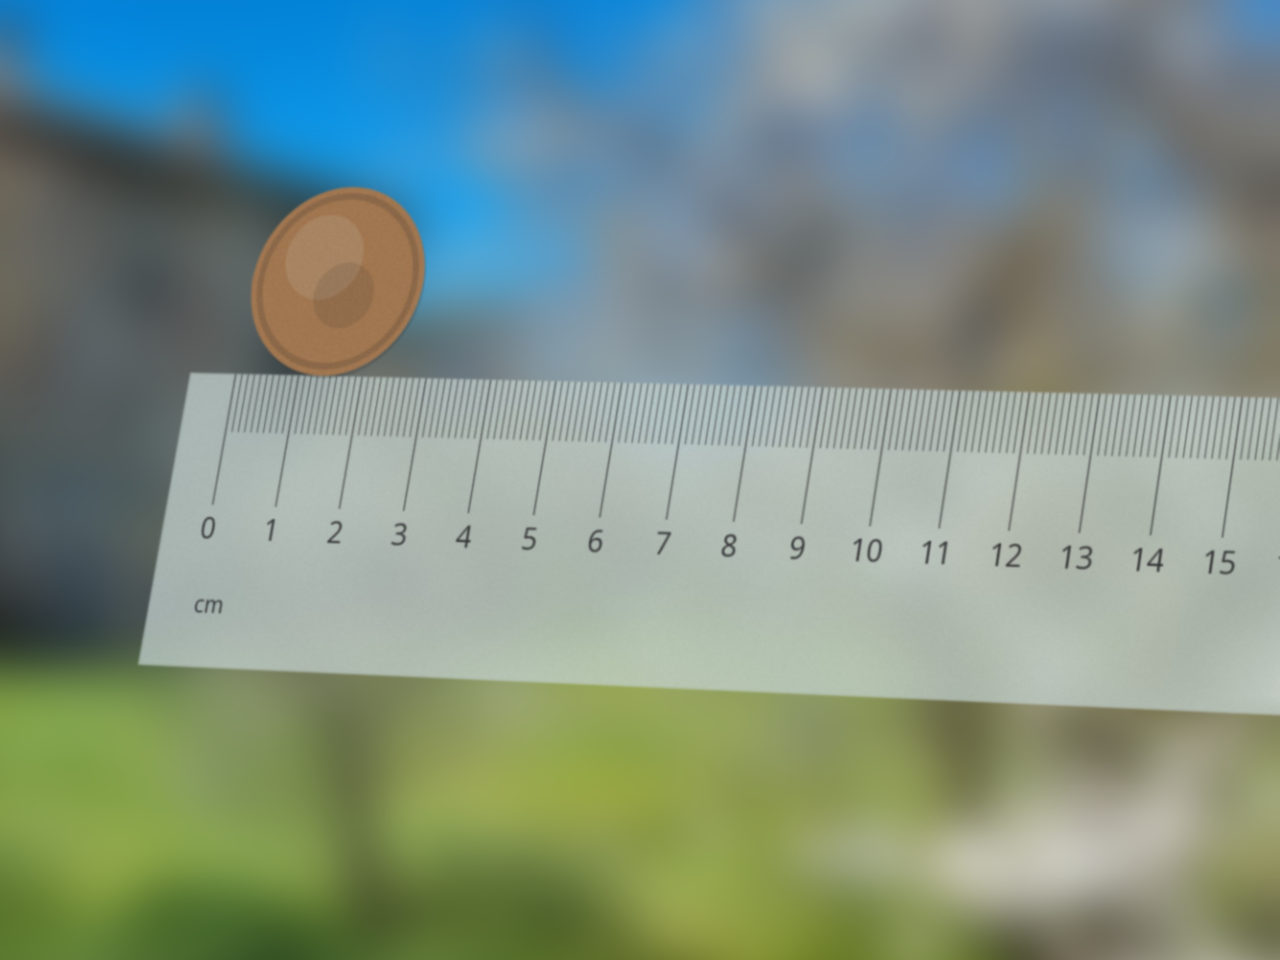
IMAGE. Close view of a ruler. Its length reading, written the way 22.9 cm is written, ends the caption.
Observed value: 2.7 cm
